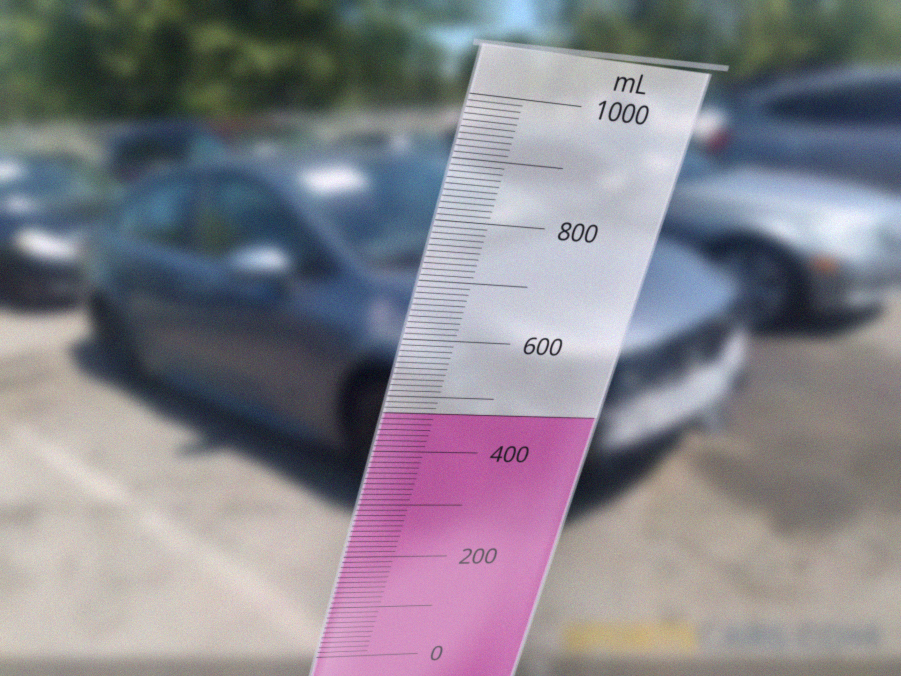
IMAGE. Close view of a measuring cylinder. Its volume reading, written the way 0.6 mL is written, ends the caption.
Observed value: 470 mL
